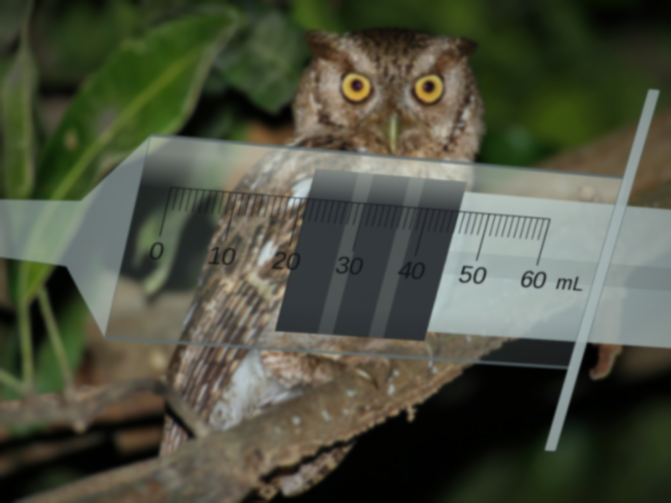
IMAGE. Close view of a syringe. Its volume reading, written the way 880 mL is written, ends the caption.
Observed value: 21 mL
